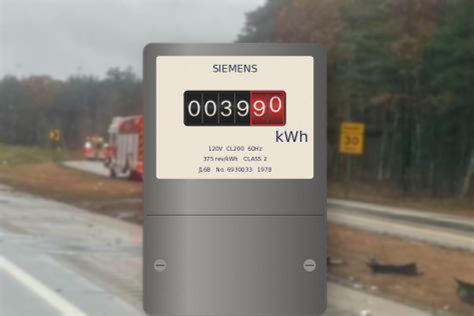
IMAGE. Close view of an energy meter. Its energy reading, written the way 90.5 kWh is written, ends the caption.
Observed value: 39.90 kWh
